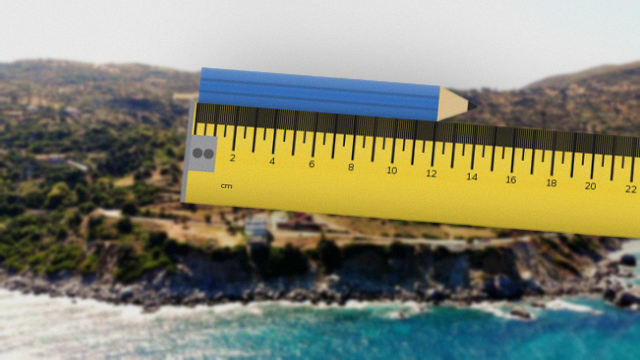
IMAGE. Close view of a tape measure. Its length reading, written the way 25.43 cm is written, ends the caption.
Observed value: 14 cm
